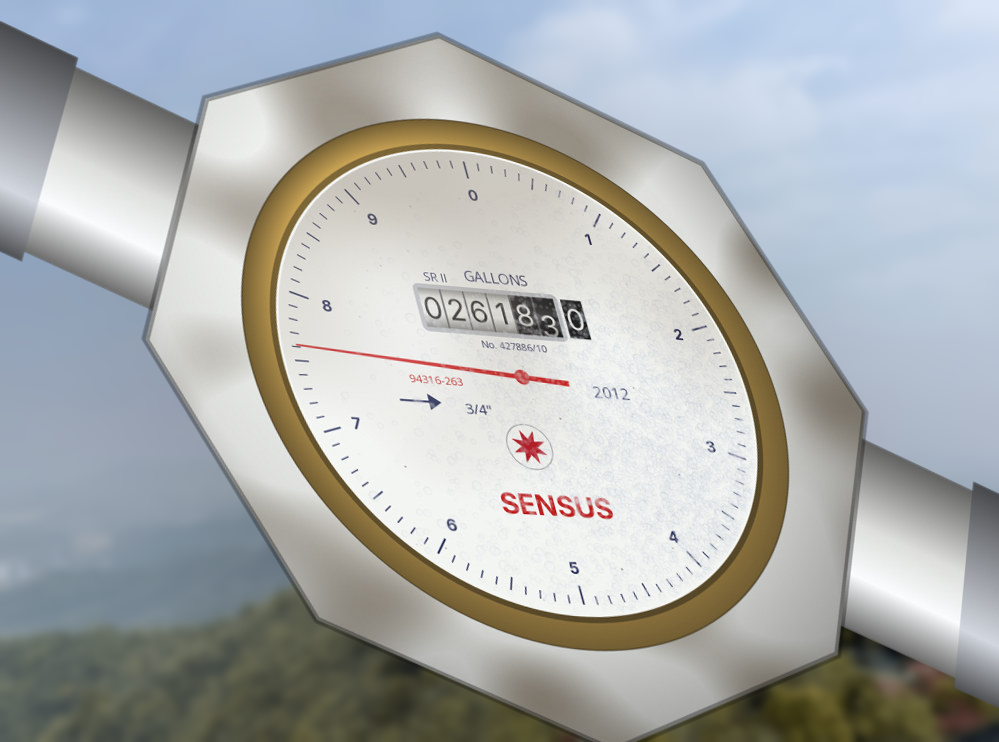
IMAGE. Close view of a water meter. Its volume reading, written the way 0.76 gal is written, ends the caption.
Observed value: 261827.6 gal
